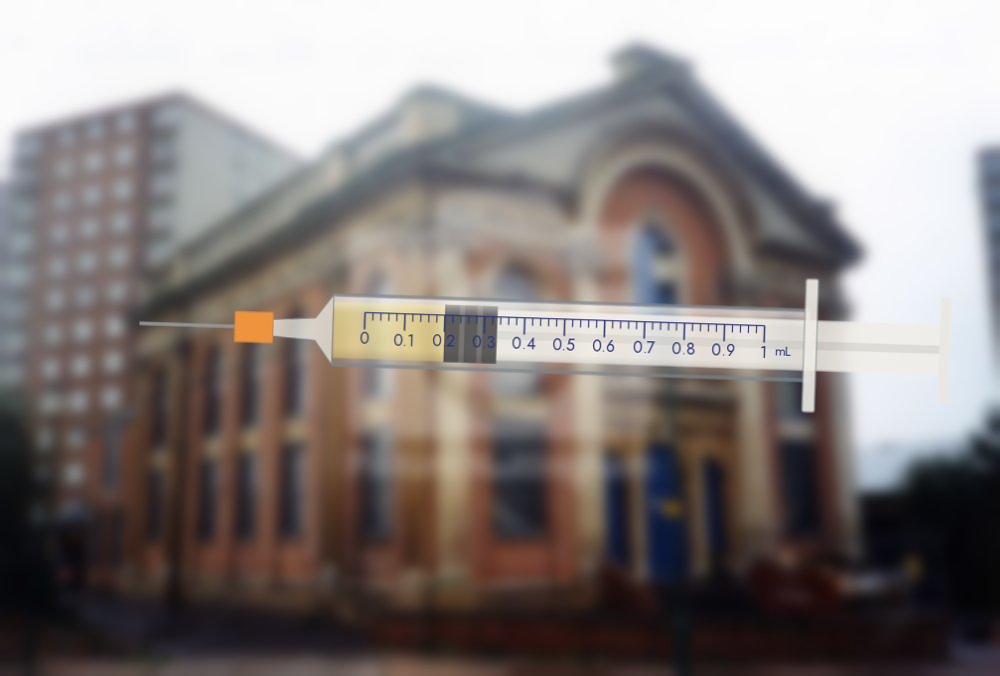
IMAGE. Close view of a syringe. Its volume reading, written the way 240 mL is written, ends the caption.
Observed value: 0.2 mL
